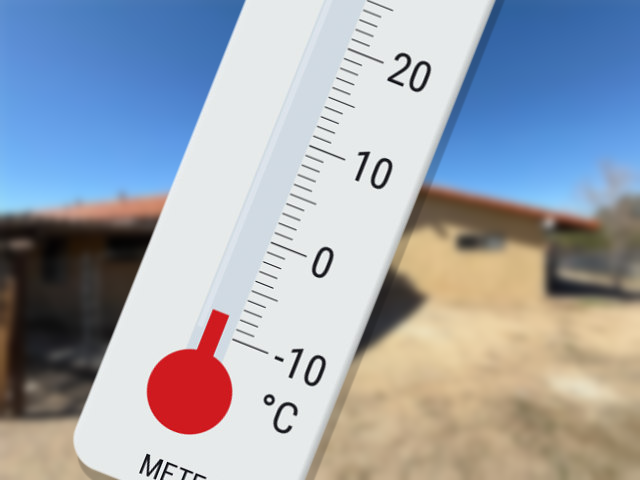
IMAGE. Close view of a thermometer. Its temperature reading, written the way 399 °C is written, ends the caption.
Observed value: -8 °C
